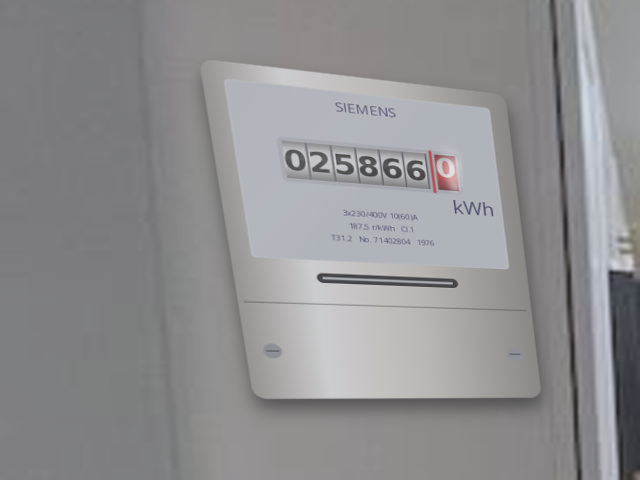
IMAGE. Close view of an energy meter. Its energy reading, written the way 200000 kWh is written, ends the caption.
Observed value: 25866.0 kWh
